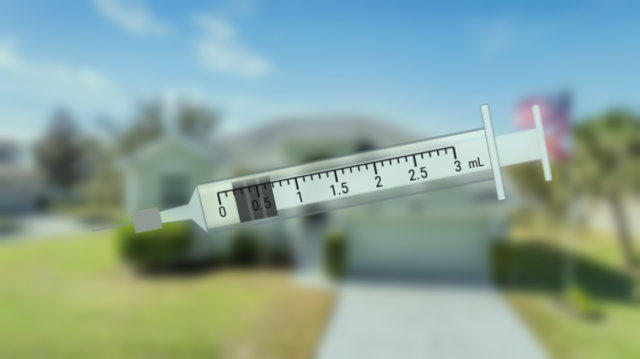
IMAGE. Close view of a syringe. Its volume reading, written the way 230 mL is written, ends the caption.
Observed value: 0.2 mL
